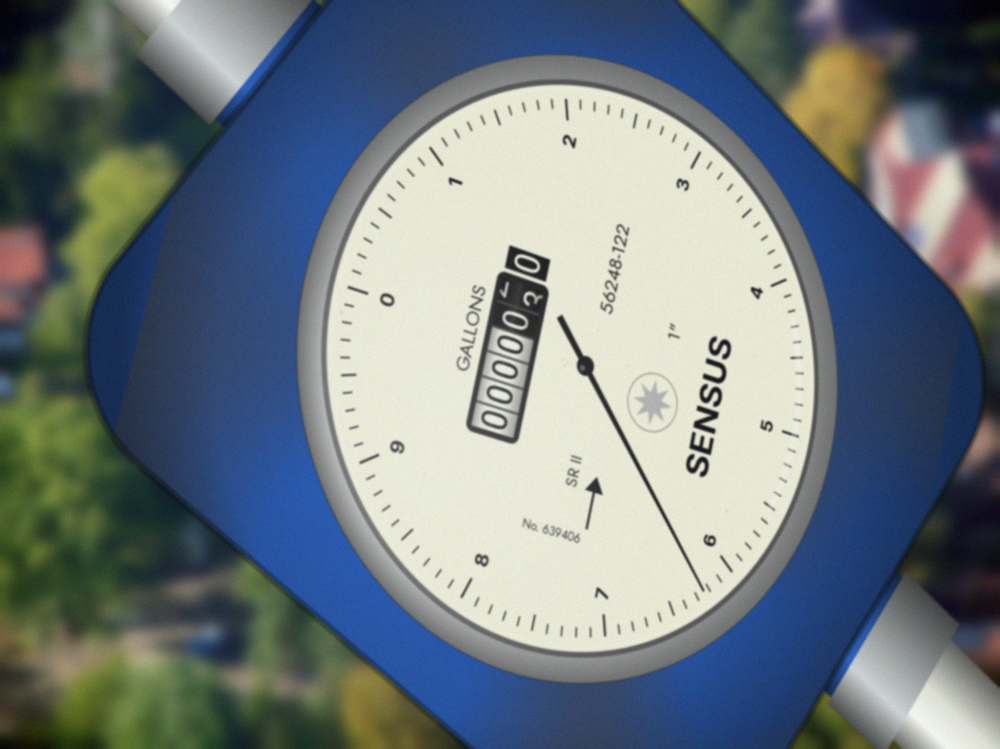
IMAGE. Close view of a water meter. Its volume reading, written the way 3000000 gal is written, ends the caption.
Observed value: 26.2 gal
